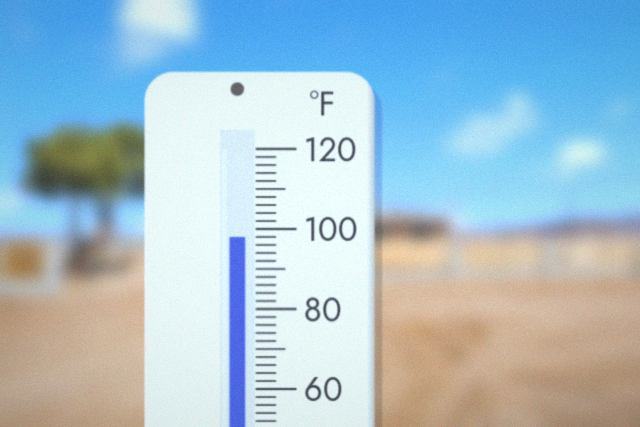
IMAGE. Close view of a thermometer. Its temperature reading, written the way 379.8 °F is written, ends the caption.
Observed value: 98 °F
